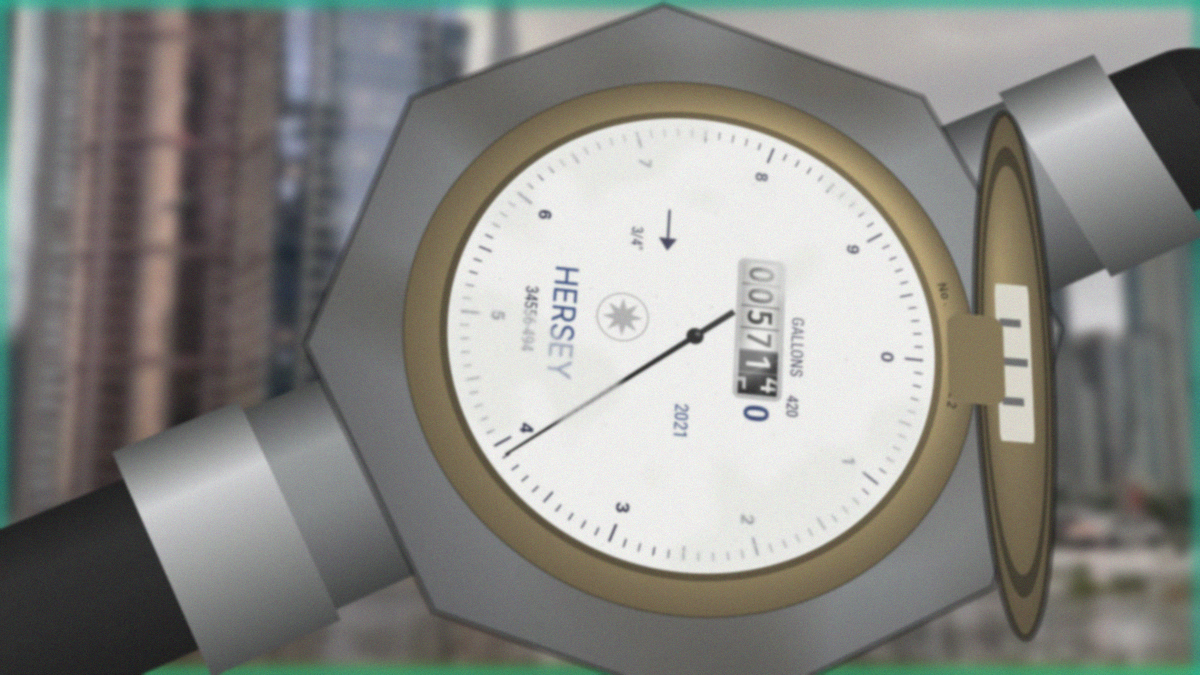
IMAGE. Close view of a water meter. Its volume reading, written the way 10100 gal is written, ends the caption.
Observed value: 57143.9 gal
